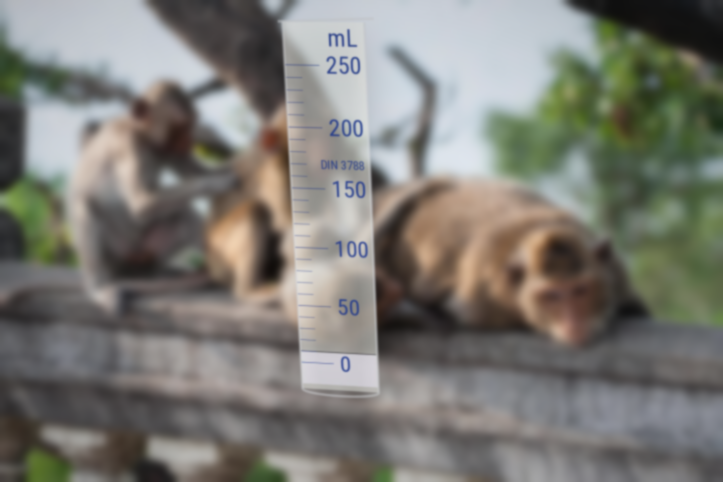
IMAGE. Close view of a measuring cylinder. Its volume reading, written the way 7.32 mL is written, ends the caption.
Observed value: 10 mL
